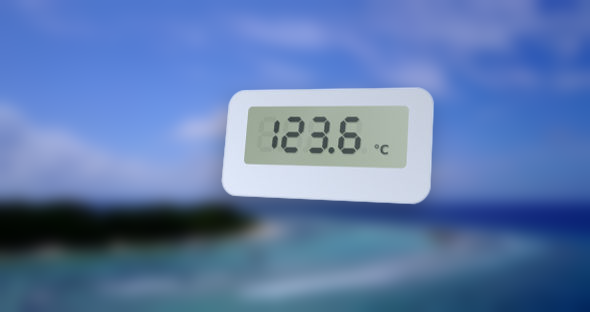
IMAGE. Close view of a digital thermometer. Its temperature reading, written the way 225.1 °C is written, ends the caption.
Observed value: 123.6 °C
